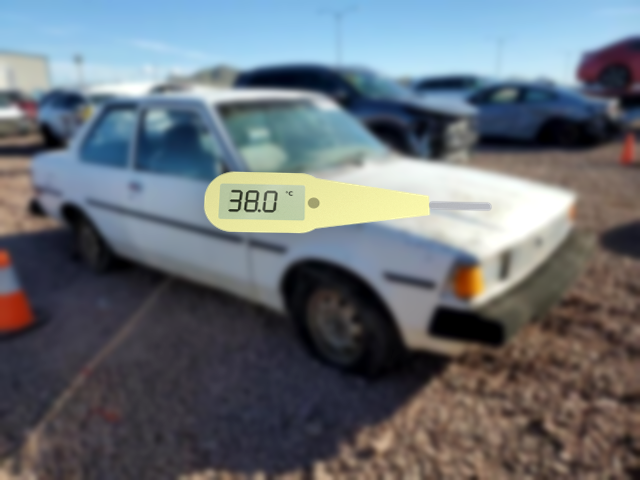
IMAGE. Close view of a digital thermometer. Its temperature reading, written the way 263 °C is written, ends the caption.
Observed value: 38.0 °C
